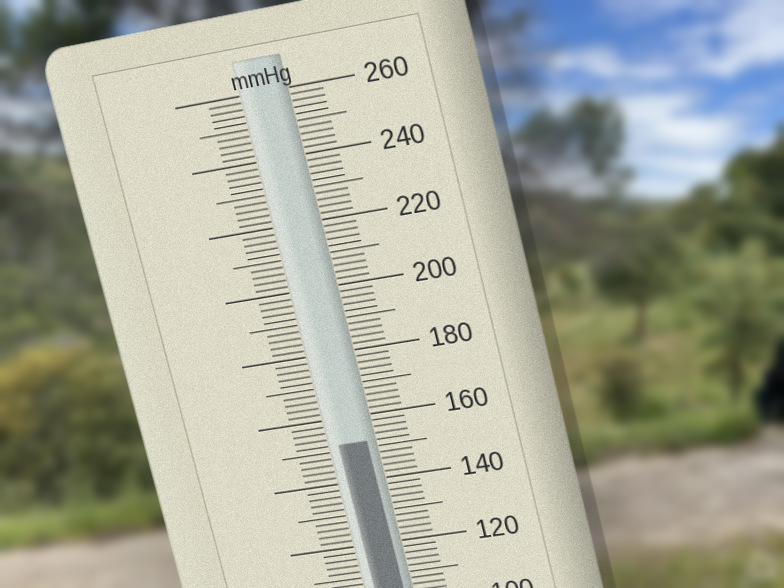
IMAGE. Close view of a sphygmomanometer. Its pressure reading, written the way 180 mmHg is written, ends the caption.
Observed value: 152 mmHg
